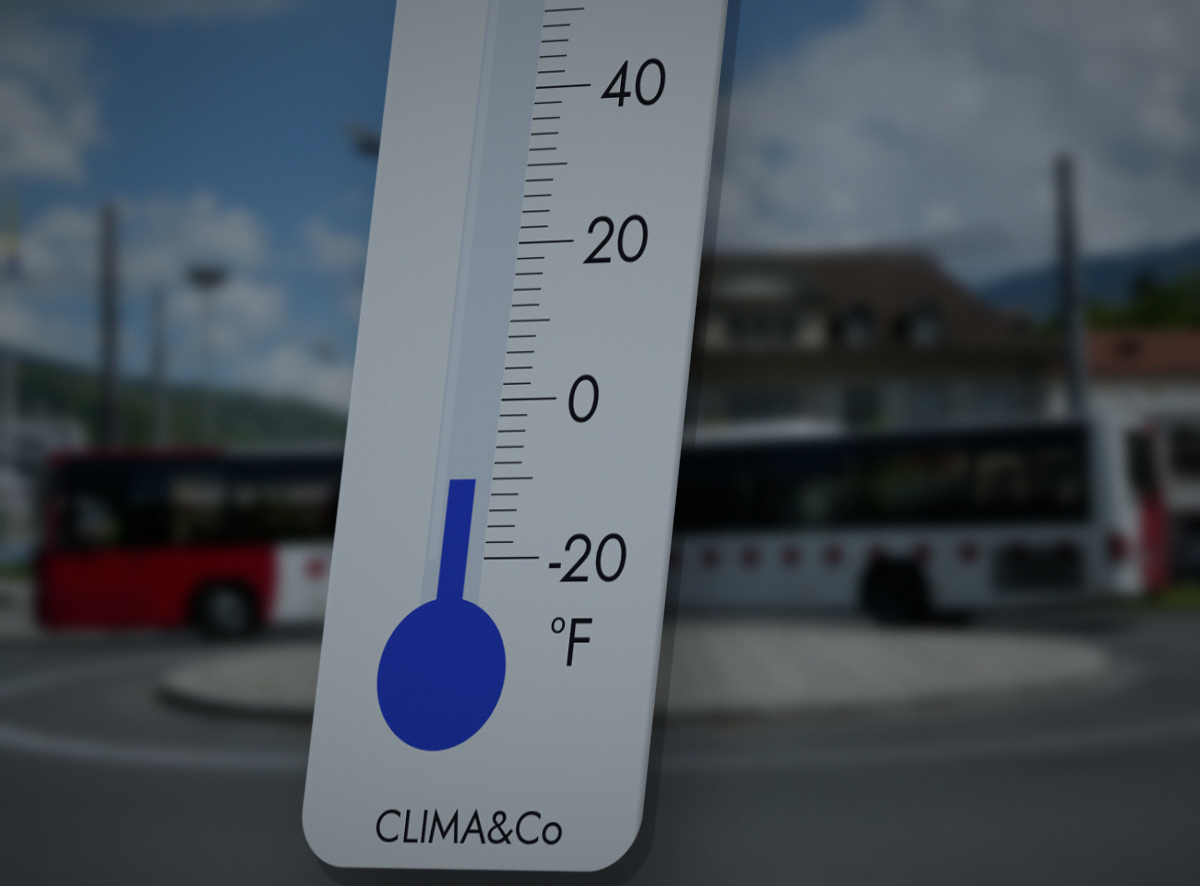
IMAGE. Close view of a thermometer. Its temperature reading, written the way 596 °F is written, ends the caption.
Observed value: -10 °F
